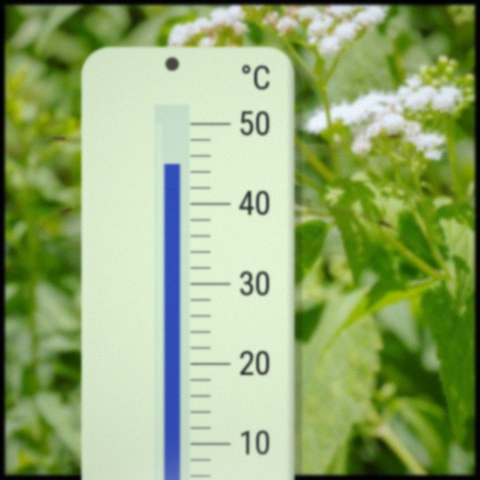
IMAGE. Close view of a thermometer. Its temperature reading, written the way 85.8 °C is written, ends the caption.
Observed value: 45 °C
